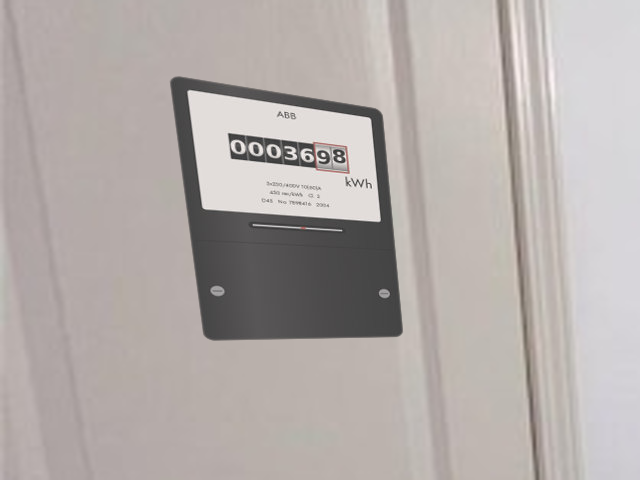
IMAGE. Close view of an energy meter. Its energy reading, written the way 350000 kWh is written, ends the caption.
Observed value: 36.98 kWh
